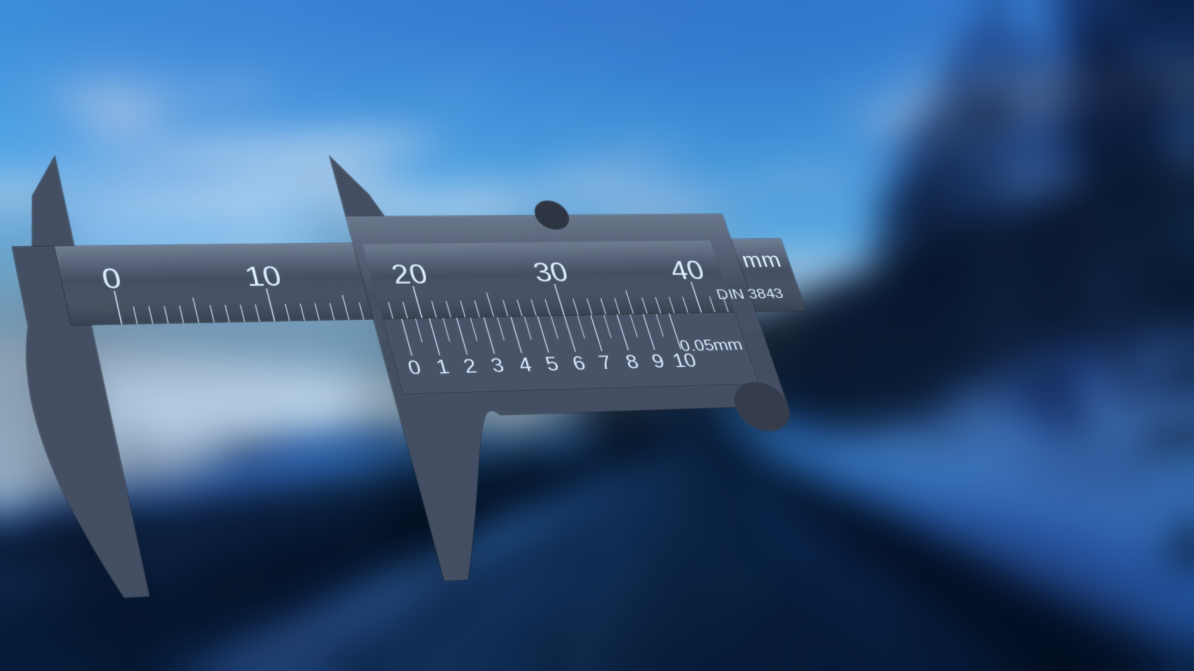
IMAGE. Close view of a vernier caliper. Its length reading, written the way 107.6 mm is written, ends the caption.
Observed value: 18.6 mm
